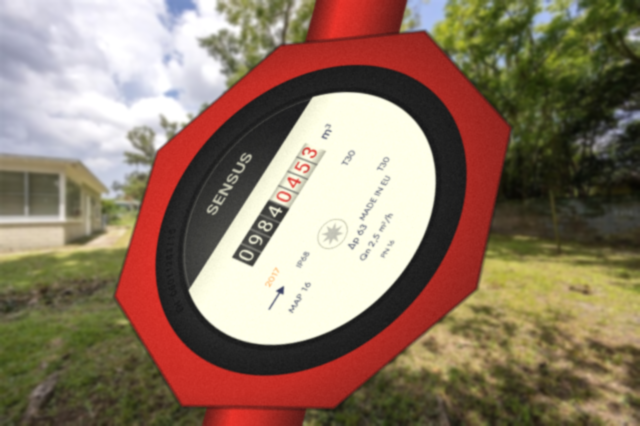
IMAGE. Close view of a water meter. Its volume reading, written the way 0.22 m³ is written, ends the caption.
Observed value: 984.0453 m³
